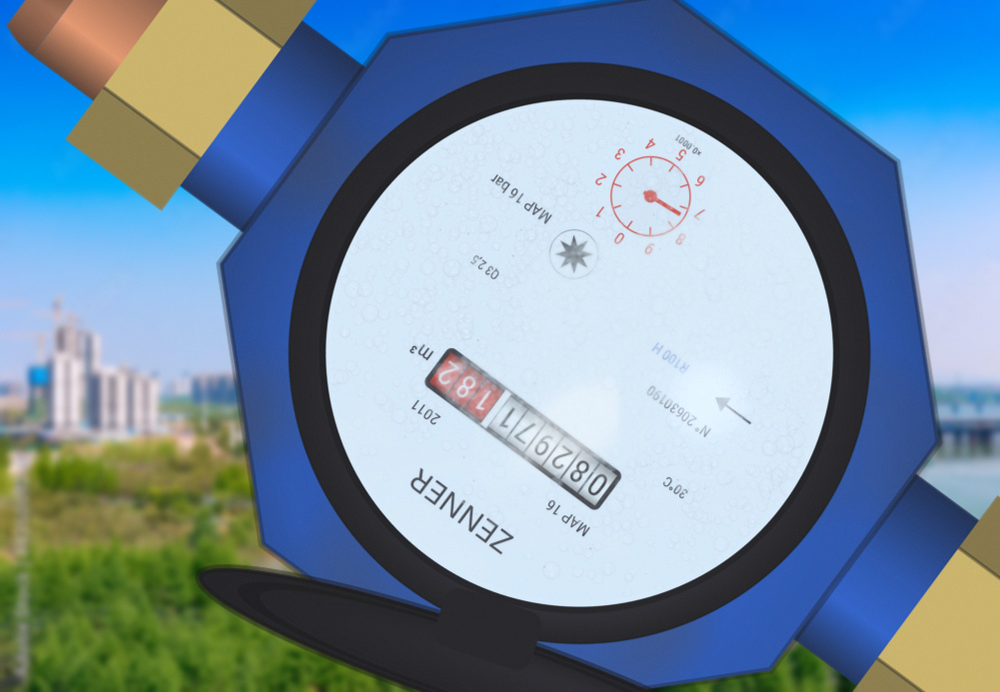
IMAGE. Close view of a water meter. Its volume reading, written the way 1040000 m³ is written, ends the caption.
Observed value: 82971.1827 m³
